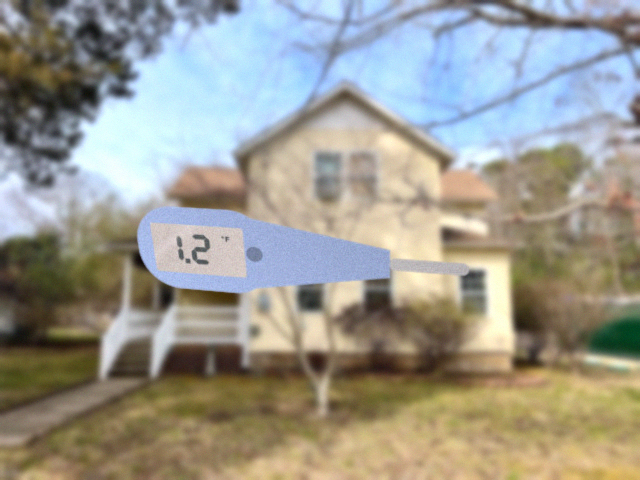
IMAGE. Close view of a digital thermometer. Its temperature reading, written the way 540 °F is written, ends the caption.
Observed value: 1.2 °F
